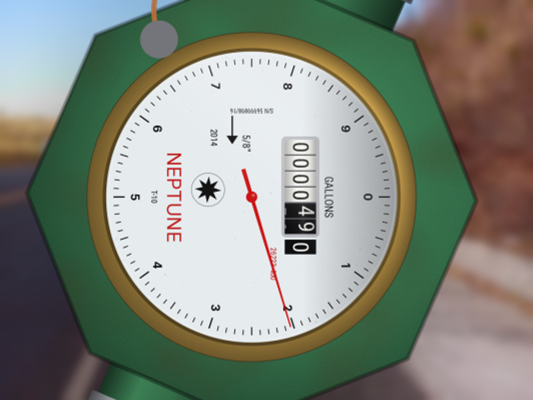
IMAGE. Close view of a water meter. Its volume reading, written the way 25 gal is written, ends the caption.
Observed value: 492.0 gal
